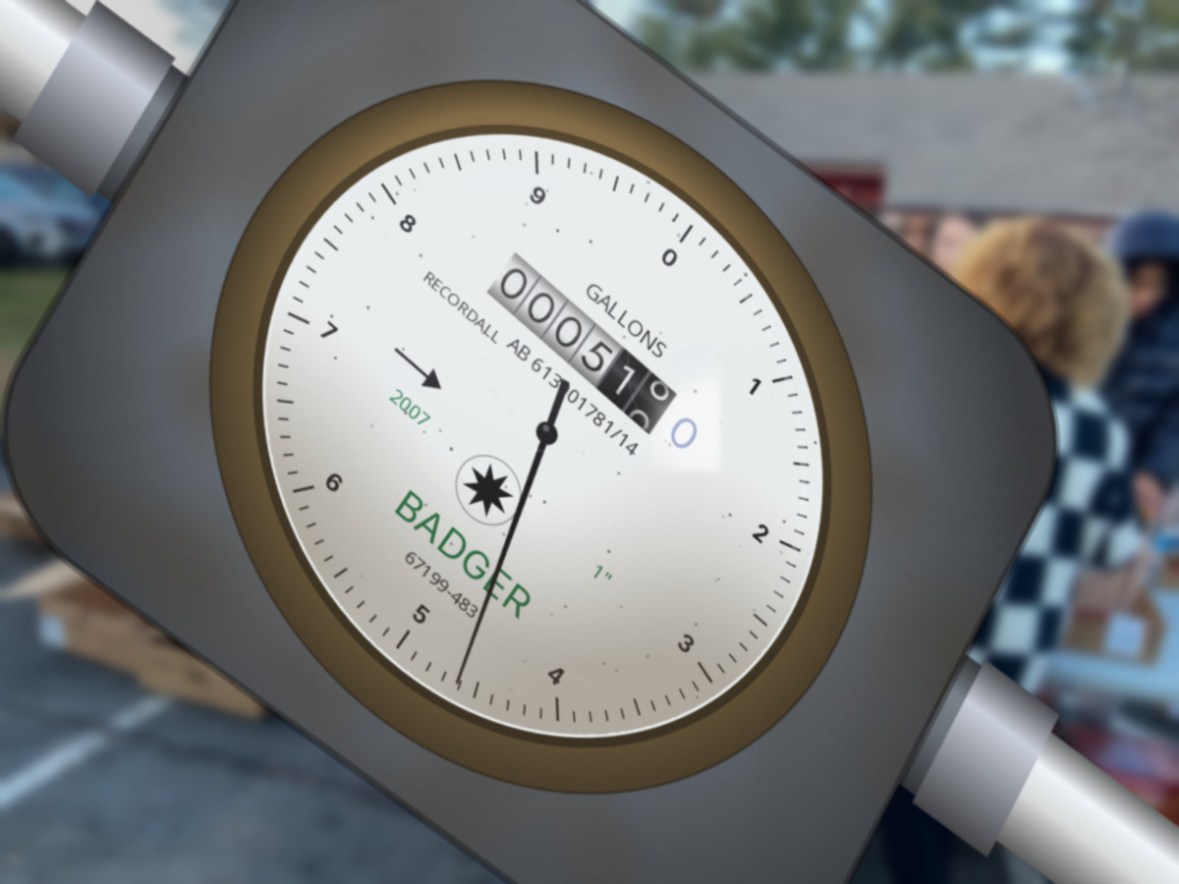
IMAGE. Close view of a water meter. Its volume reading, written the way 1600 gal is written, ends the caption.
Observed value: 5184.6 gal
